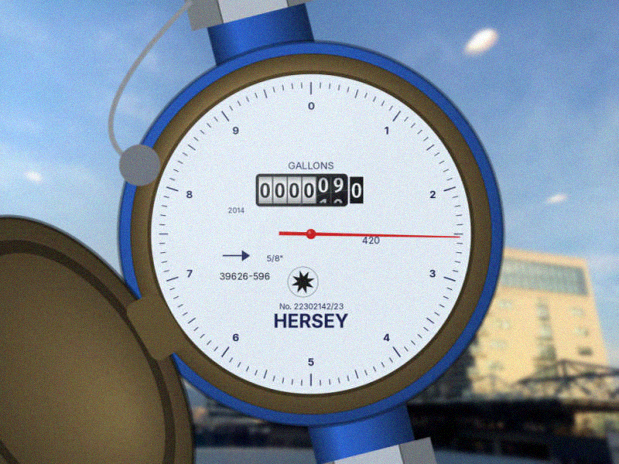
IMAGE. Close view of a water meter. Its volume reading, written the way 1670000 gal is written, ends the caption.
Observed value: 92.5 gal
